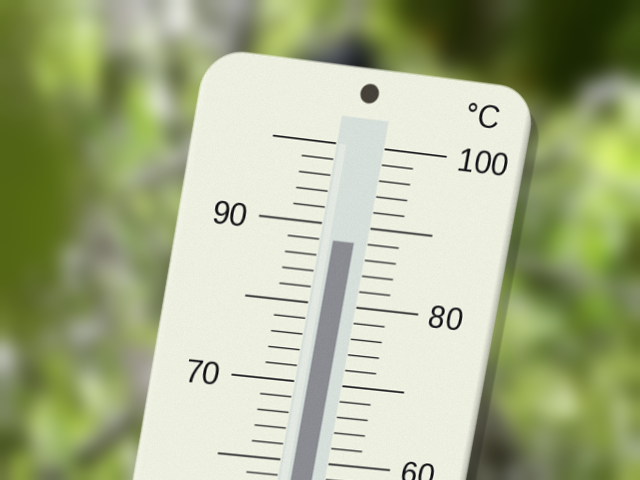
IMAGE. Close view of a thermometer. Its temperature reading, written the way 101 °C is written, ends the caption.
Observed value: 88 °C
